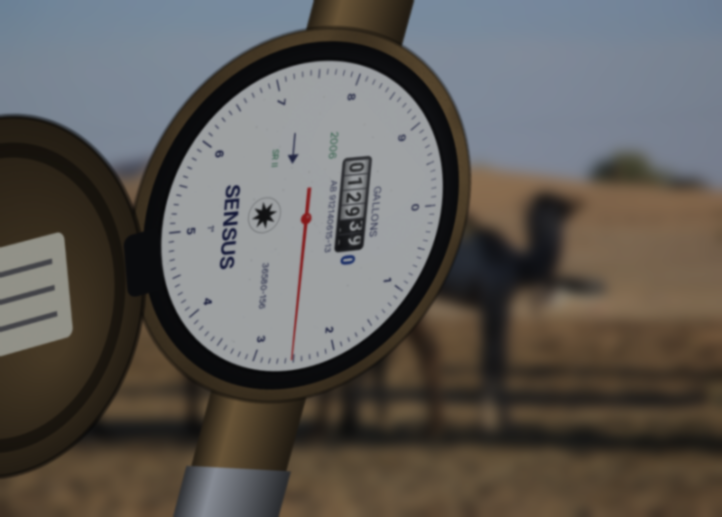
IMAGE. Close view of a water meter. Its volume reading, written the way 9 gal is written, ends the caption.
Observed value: 129392.5 gal
